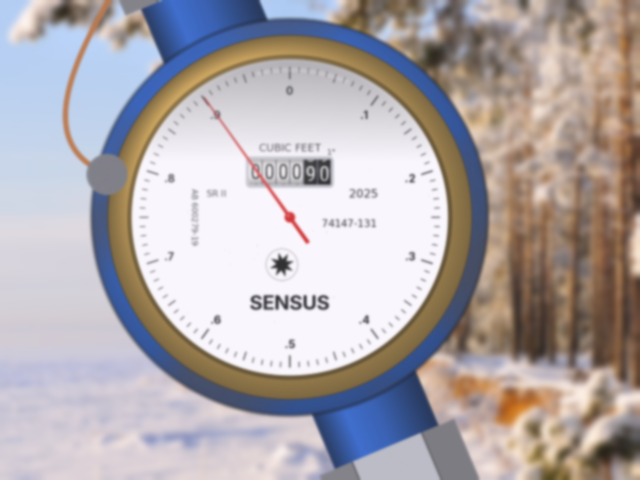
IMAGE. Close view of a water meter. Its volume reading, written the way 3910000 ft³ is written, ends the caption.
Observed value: 89.90 ft³
